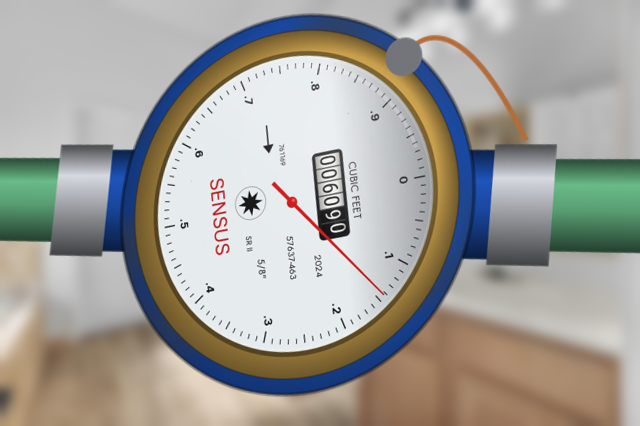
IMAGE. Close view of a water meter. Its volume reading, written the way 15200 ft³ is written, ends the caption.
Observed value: 6090.14 ft³
